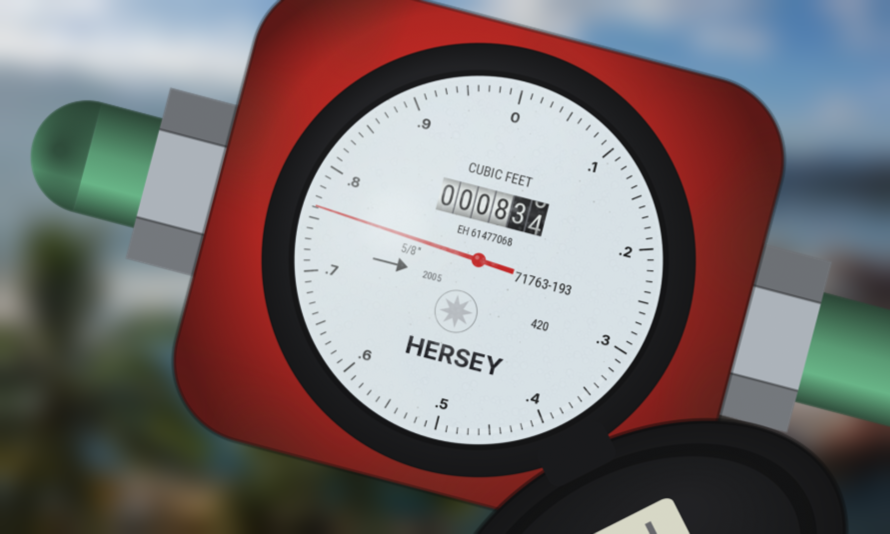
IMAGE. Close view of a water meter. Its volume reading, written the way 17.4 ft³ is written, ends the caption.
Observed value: 833.76 ft³
